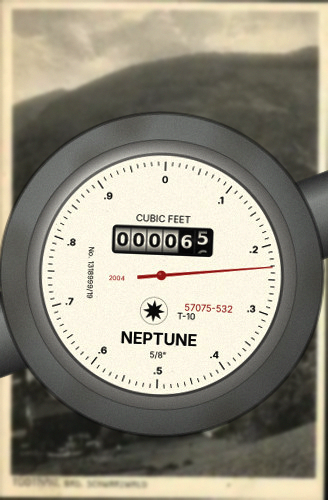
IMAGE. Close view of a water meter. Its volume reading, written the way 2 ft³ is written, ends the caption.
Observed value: 65.23 ft³
